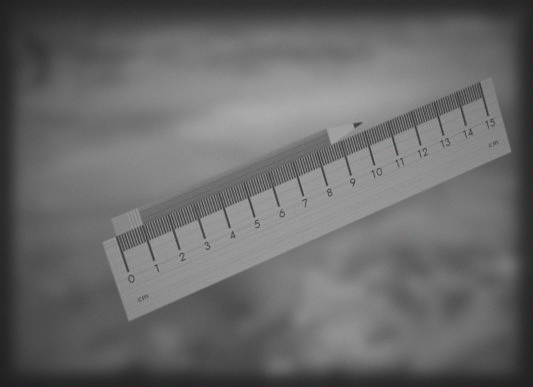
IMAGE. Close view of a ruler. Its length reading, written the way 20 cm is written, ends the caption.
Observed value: 10 cm
